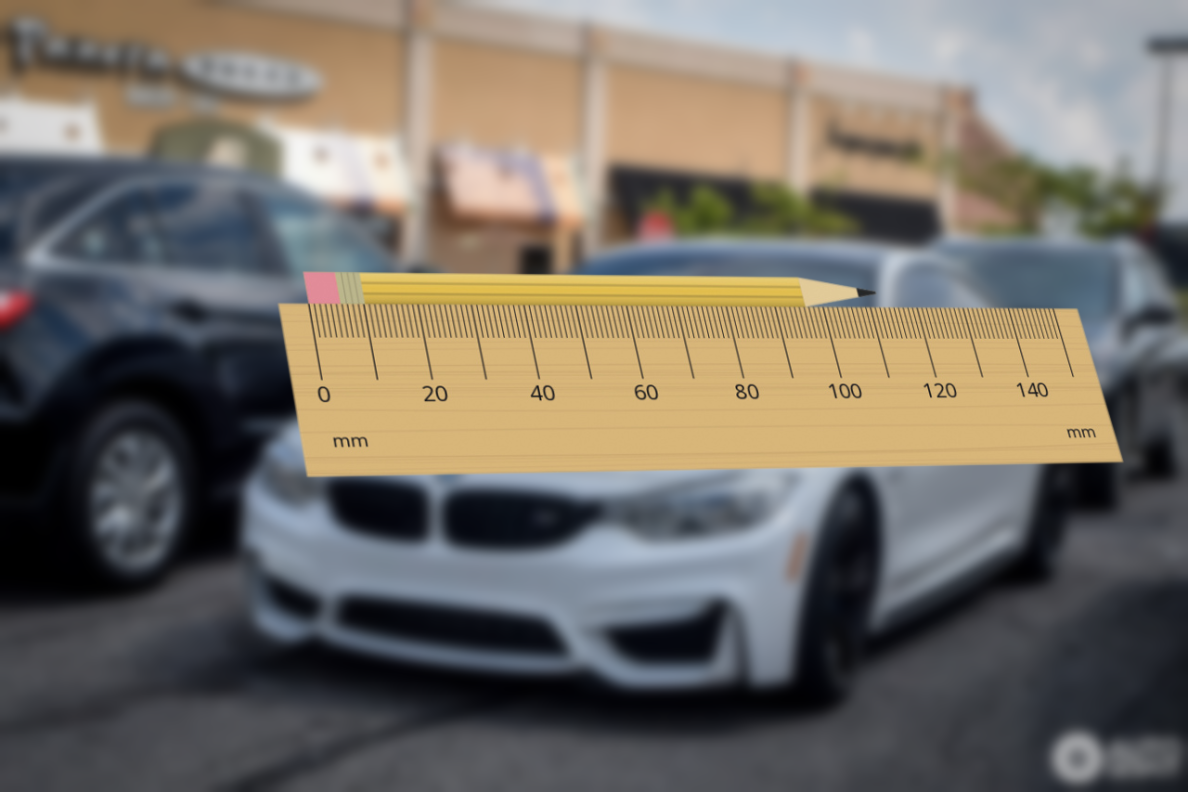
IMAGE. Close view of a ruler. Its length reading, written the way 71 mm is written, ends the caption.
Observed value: 112 mm
